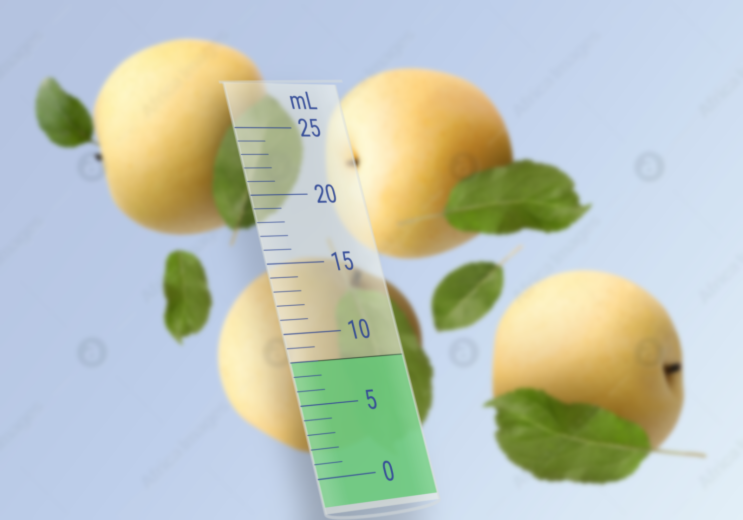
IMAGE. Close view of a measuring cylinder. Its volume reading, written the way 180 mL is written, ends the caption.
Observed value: 8 mL
